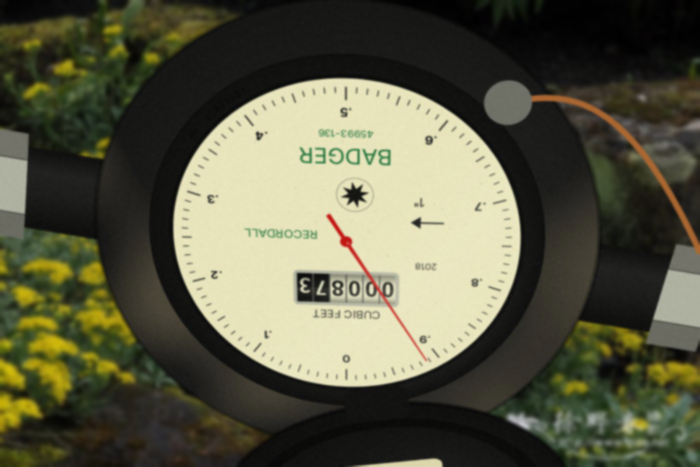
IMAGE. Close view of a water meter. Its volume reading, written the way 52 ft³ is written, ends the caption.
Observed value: 872.91 ft³
